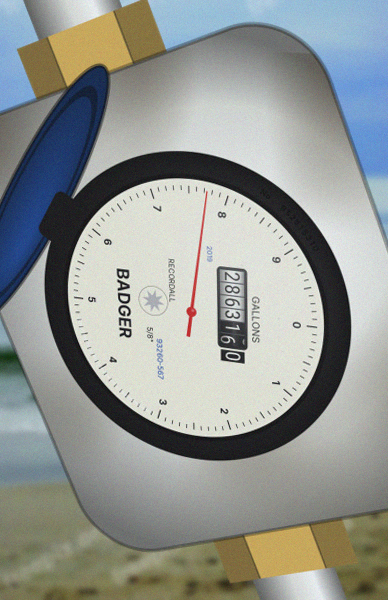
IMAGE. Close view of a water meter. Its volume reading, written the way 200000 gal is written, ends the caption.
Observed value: 2863157.7 gal
